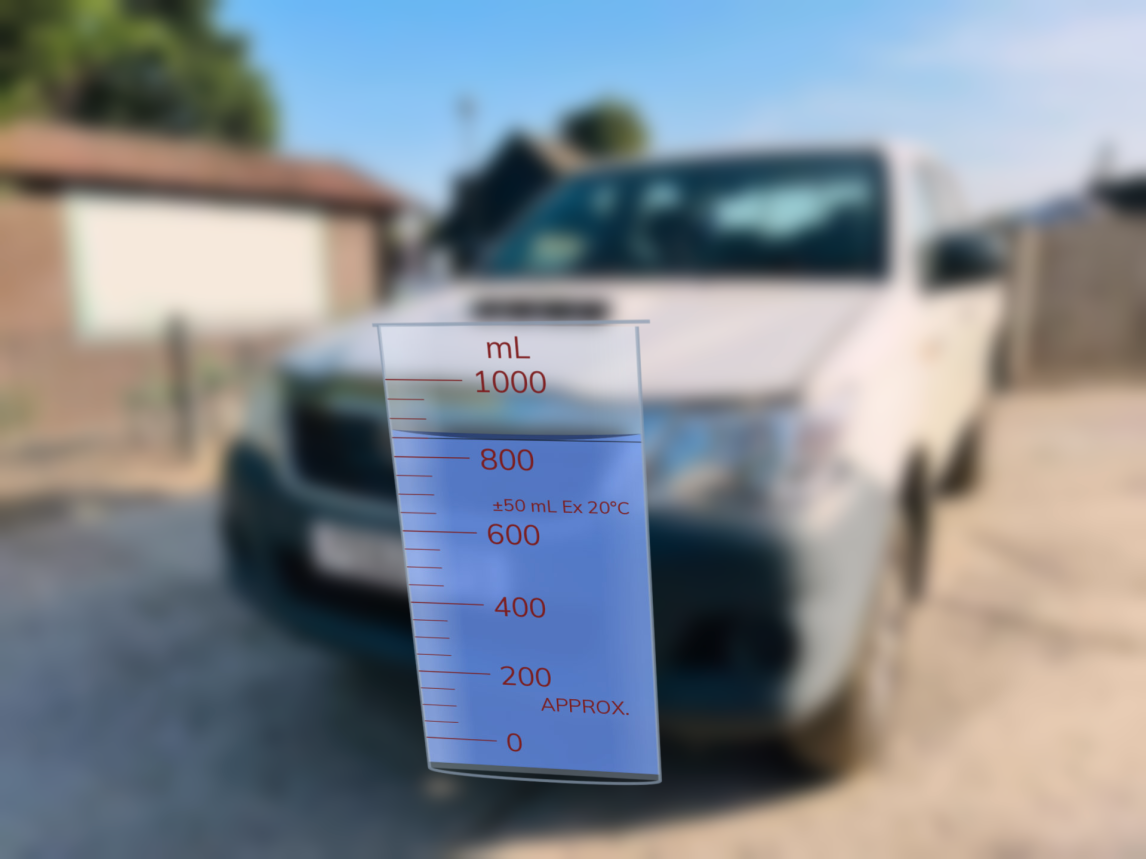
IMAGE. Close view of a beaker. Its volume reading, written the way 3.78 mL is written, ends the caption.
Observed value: 850 mL
